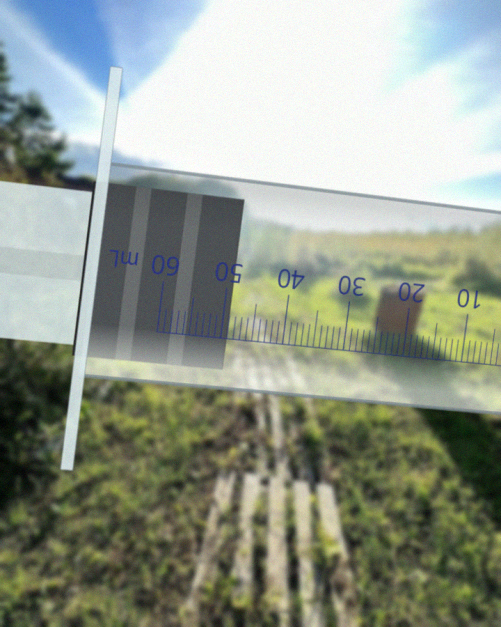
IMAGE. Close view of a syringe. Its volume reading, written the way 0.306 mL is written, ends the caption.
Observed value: 49 mL
